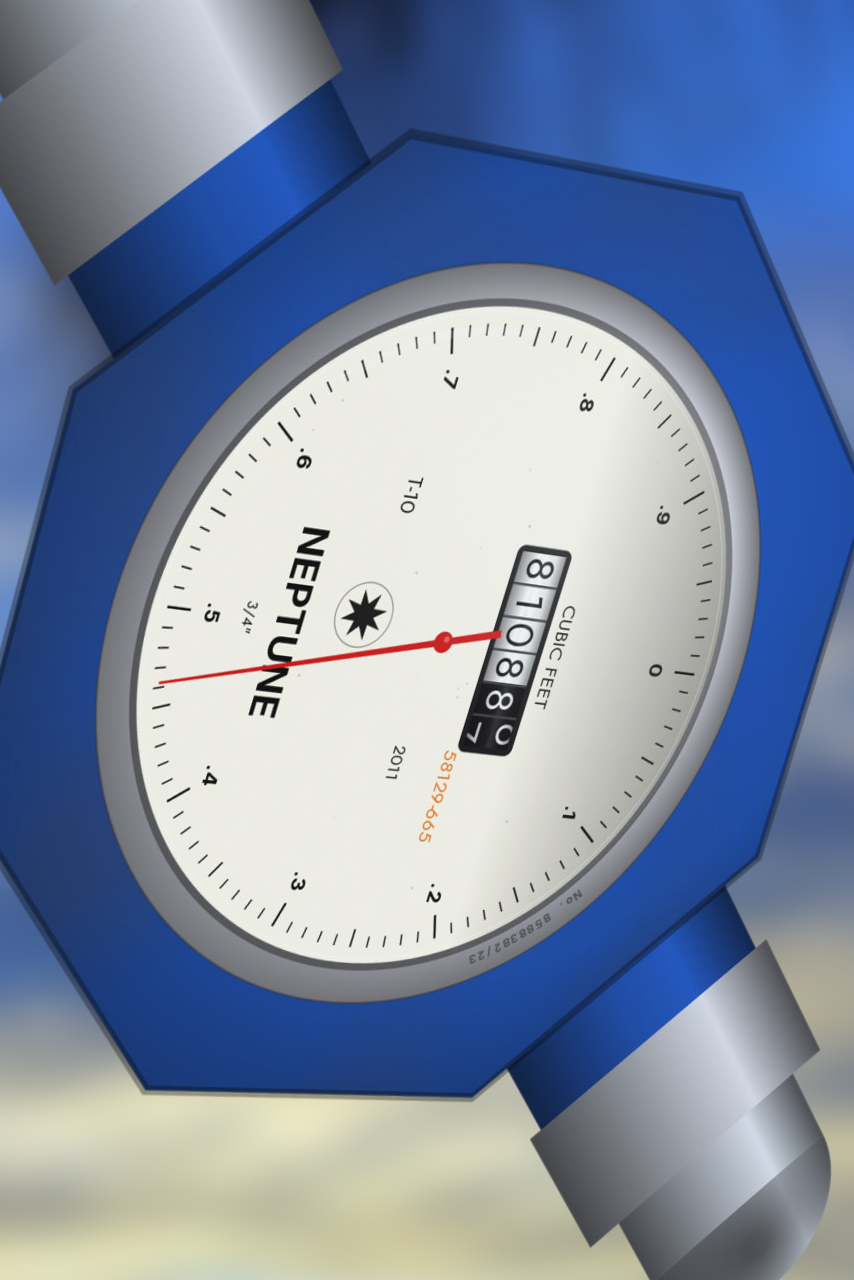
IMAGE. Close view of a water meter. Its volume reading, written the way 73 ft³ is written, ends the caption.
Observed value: 810886.46 ft³
